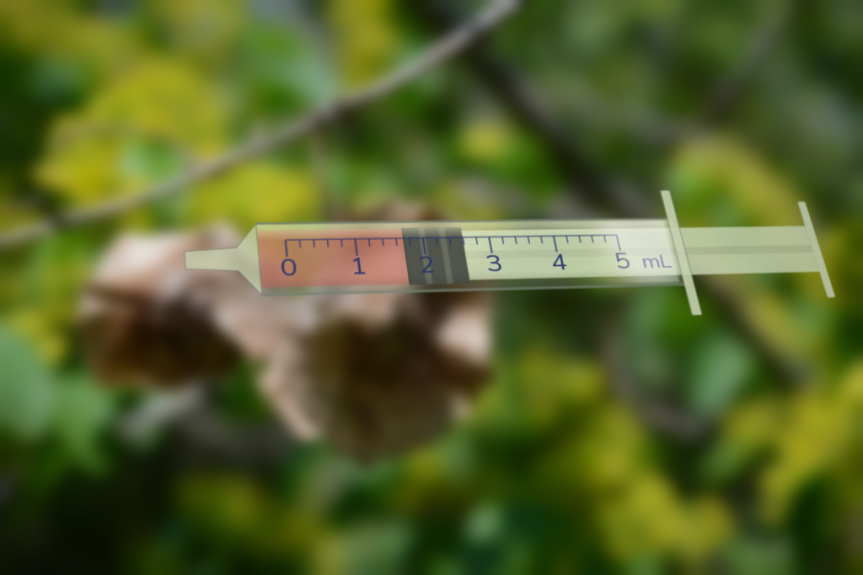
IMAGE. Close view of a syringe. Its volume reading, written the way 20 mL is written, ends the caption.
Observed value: 1.7 mL
